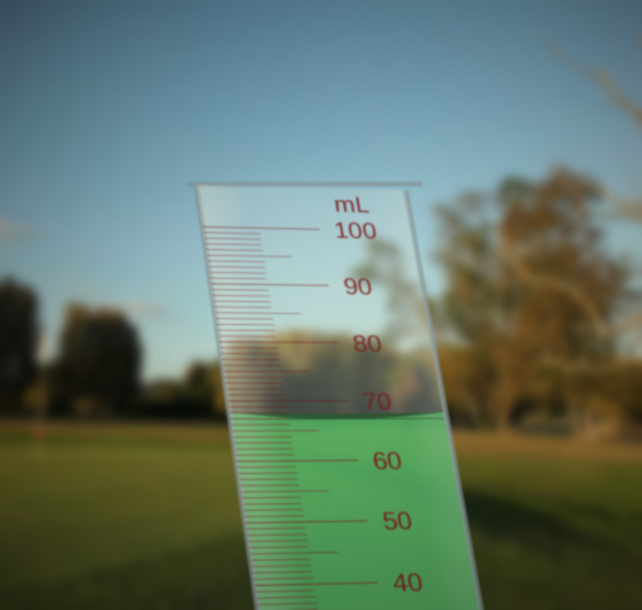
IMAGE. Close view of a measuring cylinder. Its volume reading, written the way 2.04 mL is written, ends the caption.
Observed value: 67 mL
